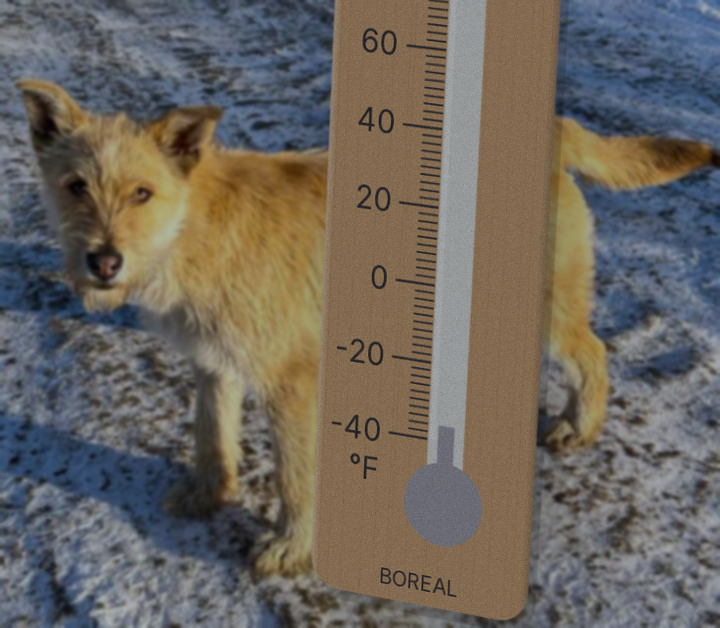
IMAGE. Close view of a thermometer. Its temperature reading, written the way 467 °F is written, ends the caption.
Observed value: -36 °F
